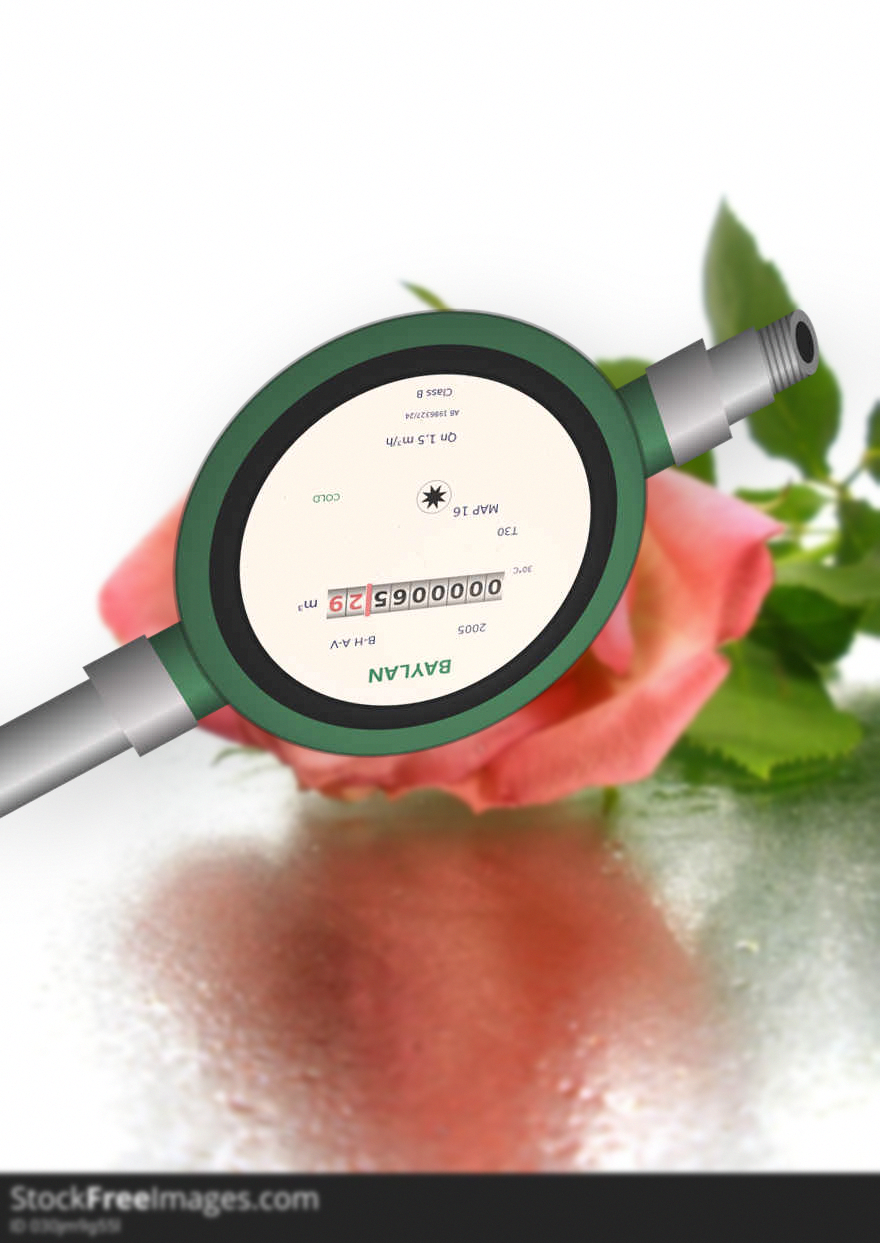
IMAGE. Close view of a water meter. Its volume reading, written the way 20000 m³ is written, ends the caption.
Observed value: 65.29 m³
